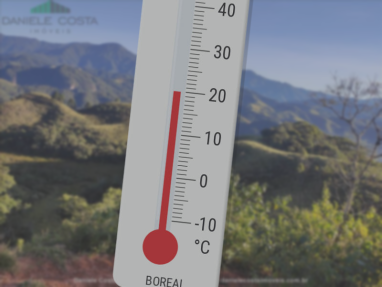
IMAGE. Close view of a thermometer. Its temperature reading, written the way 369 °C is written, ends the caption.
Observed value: 20 °C
